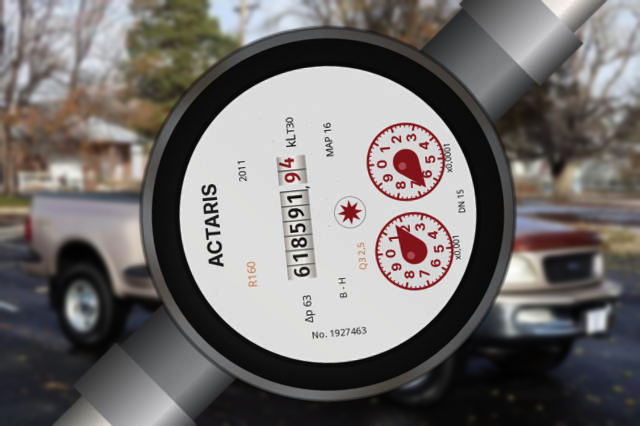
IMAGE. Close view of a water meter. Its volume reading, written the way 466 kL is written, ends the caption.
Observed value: 618591.9416 kL
